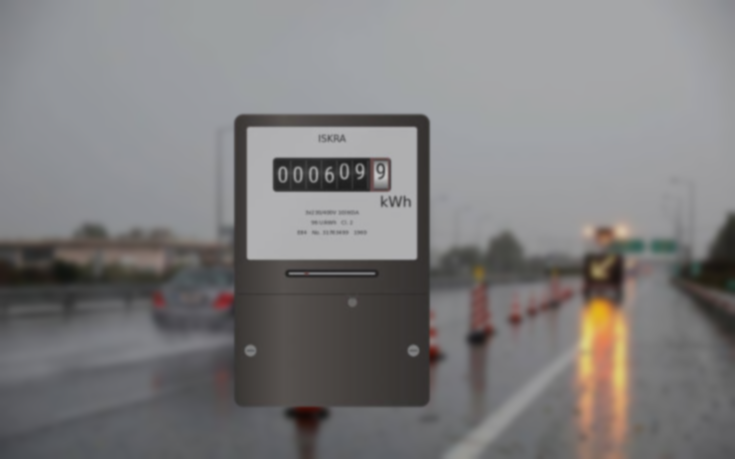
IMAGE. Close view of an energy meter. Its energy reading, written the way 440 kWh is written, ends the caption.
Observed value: 609.9 kWh
